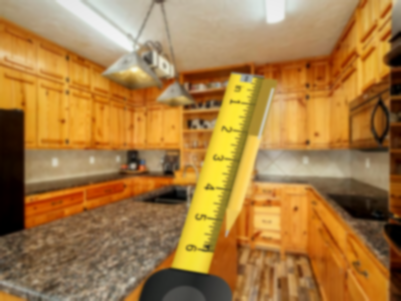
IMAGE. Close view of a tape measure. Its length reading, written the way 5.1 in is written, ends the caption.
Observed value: 5.5 in
